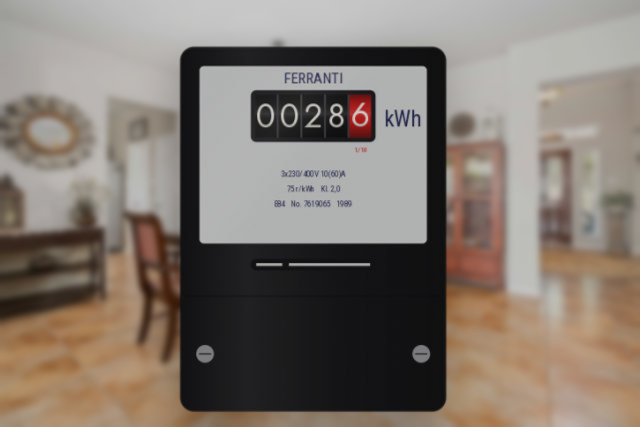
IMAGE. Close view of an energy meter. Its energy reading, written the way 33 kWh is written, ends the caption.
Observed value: 28.6 kWh
